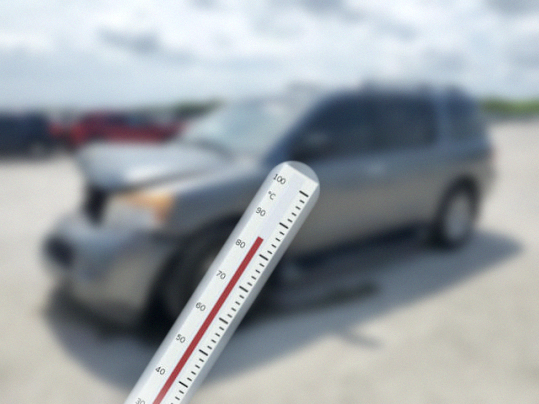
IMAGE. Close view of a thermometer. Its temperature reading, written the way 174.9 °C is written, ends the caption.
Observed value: 84 °C
